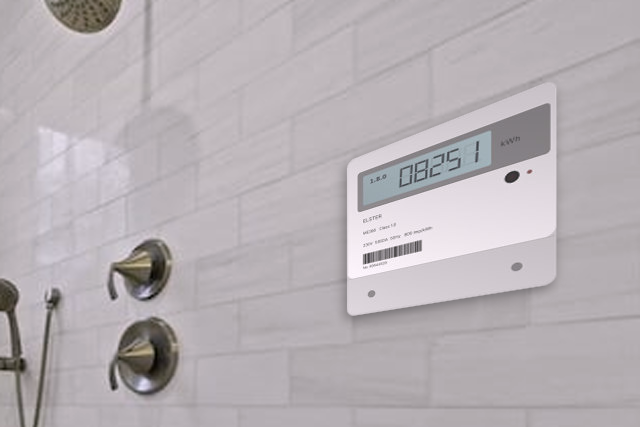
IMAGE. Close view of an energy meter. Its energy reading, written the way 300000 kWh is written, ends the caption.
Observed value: 8251 kWh
